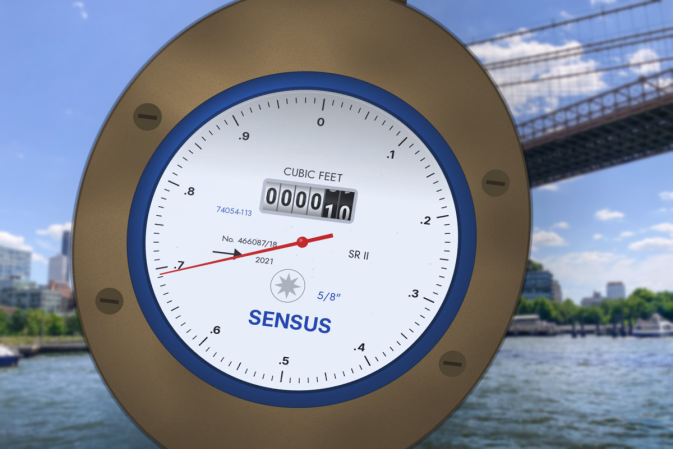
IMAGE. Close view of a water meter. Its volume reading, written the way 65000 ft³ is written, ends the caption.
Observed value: 9.69 ft³
